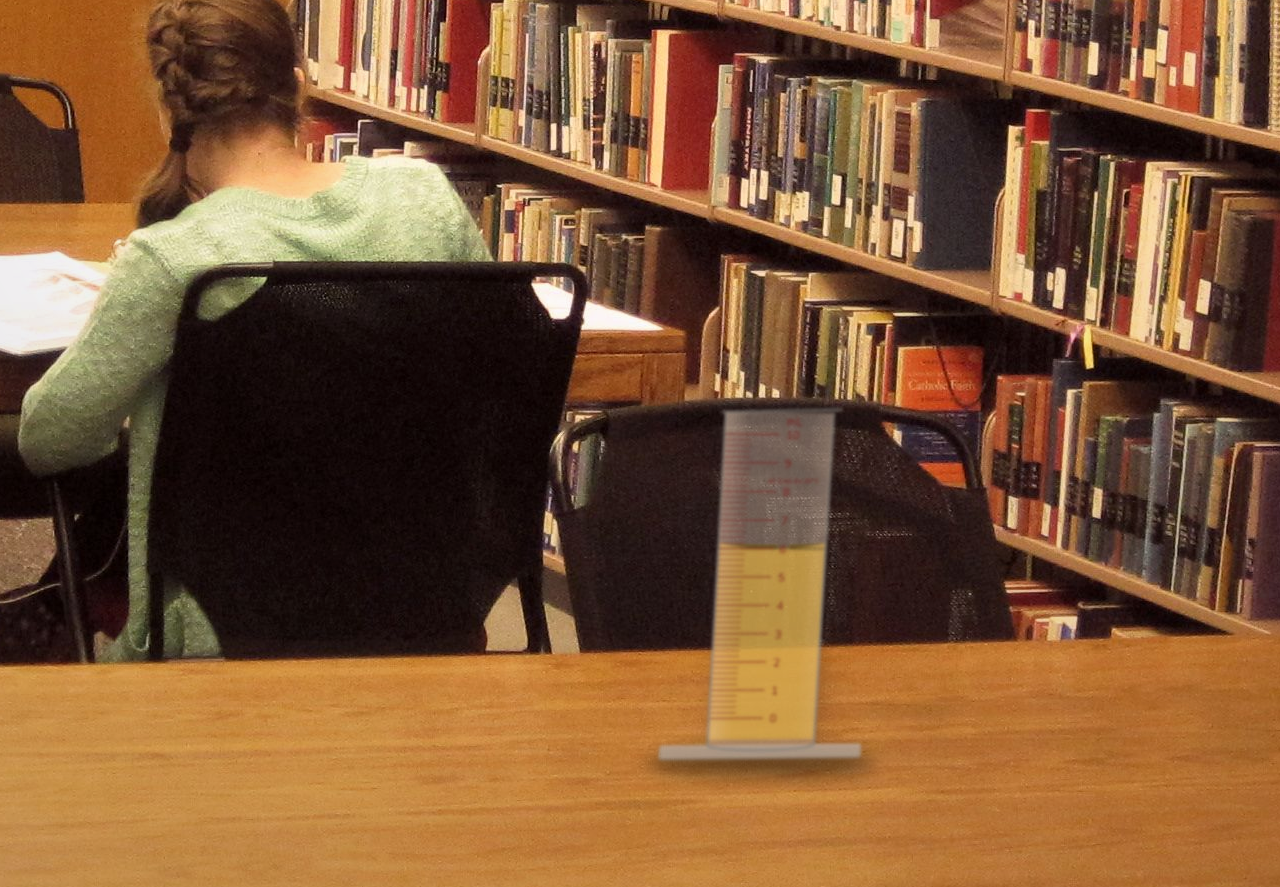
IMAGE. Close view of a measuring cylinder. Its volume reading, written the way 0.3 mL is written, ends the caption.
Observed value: 6 mL
